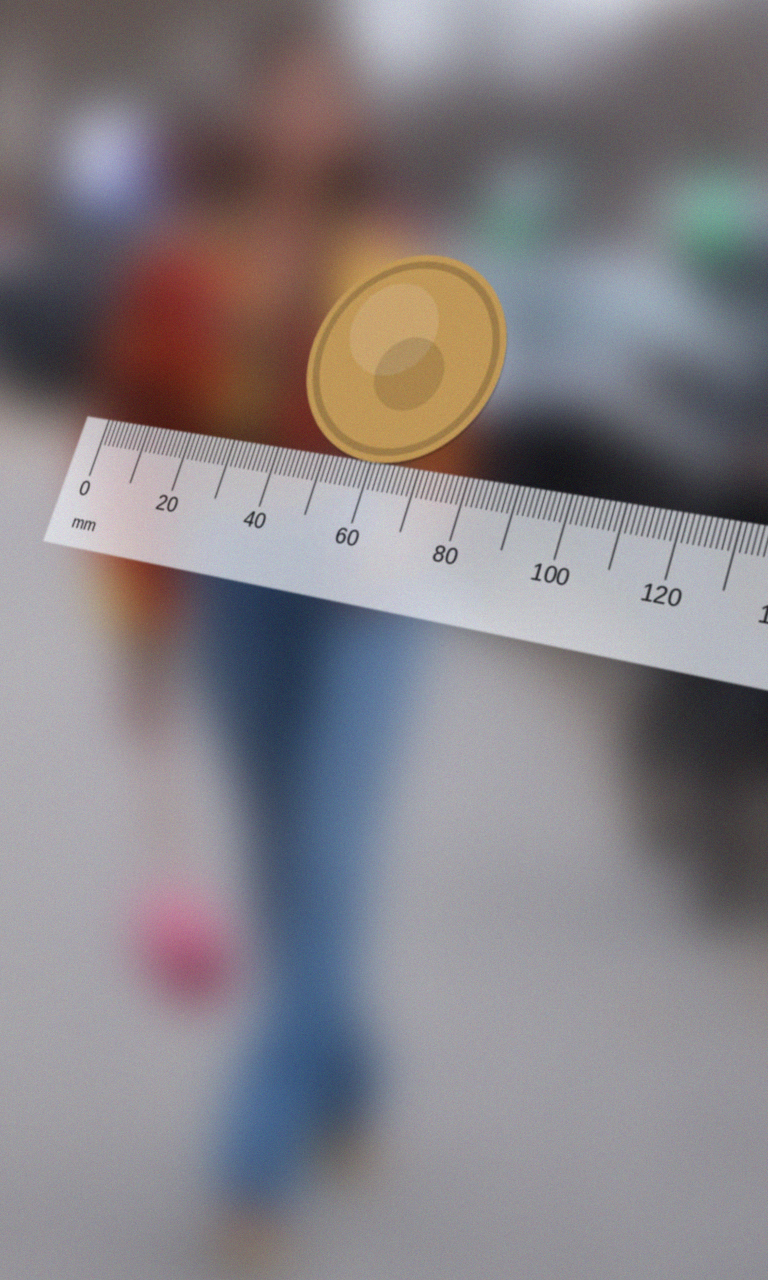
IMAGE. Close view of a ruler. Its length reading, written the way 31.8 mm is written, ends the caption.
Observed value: 40 mm
